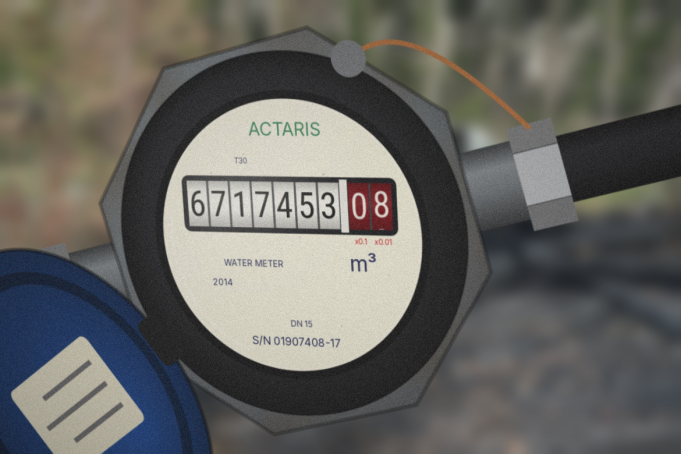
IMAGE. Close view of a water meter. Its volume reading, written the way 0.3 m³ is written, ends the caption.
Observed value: 6717453.08 m³
